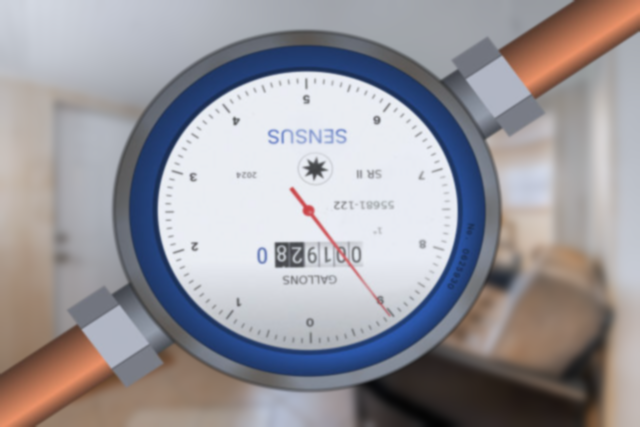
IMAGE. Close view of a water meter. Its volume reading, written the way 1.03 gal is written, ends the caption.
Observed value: 19279.0 gal
